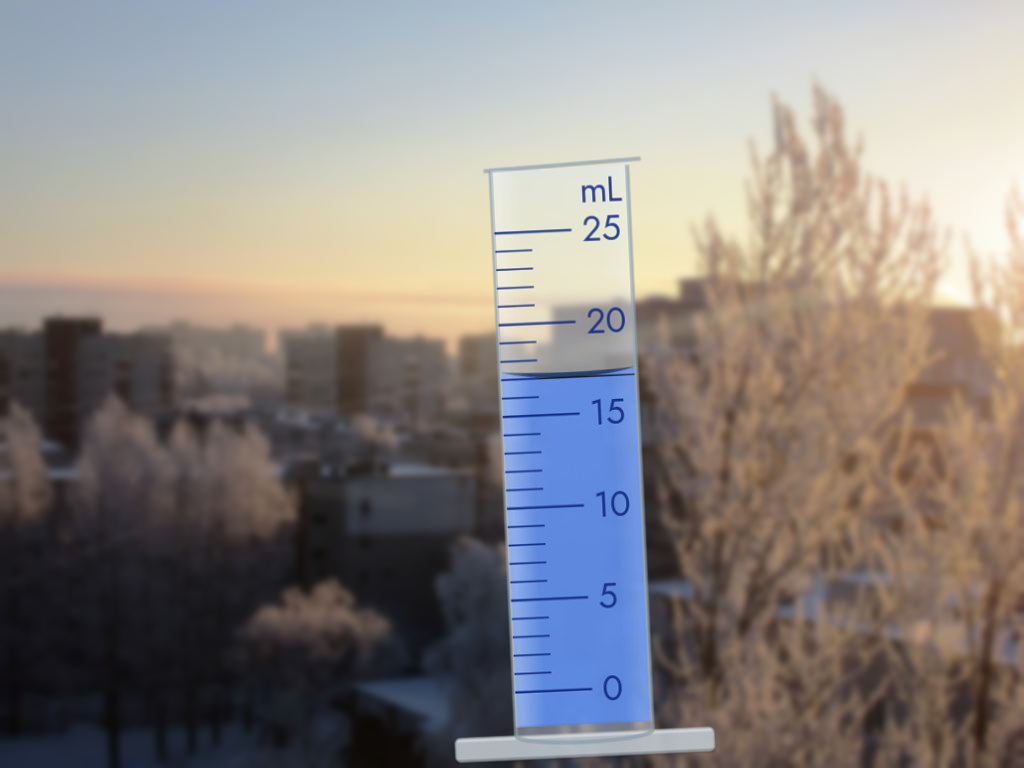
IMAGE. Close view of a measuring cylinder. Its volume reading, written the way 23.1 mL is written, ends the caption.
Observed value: 17 mL
